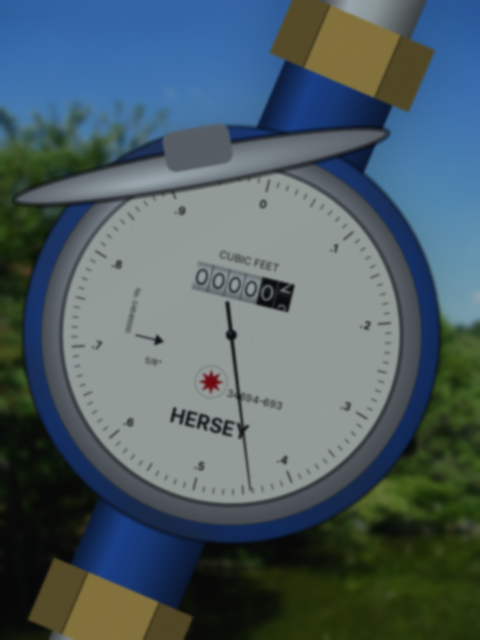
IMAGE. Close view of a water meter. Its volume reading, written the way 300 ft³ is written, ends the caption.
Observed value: 2.44 ft³
